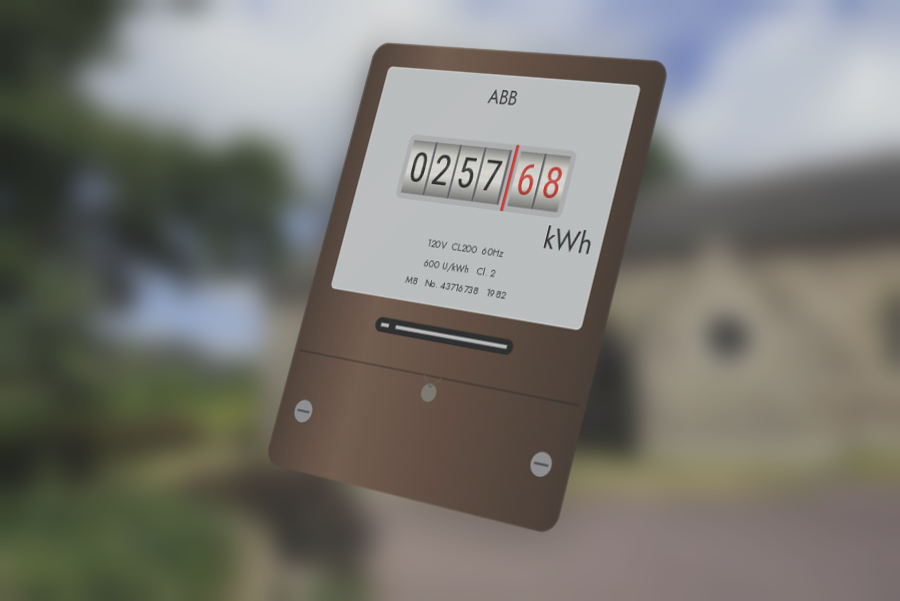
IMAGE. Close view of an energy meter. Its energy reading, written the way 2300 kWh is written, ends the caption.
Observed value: 257.68 kWh
